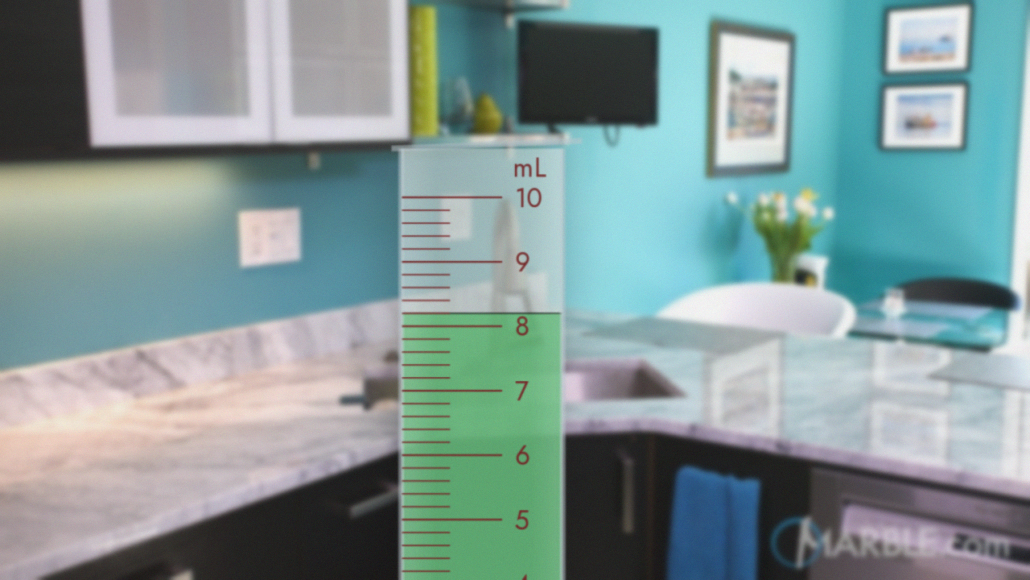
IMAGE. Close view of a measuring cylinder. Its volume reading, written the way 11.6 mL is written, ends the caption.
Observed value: 8.2 mL
